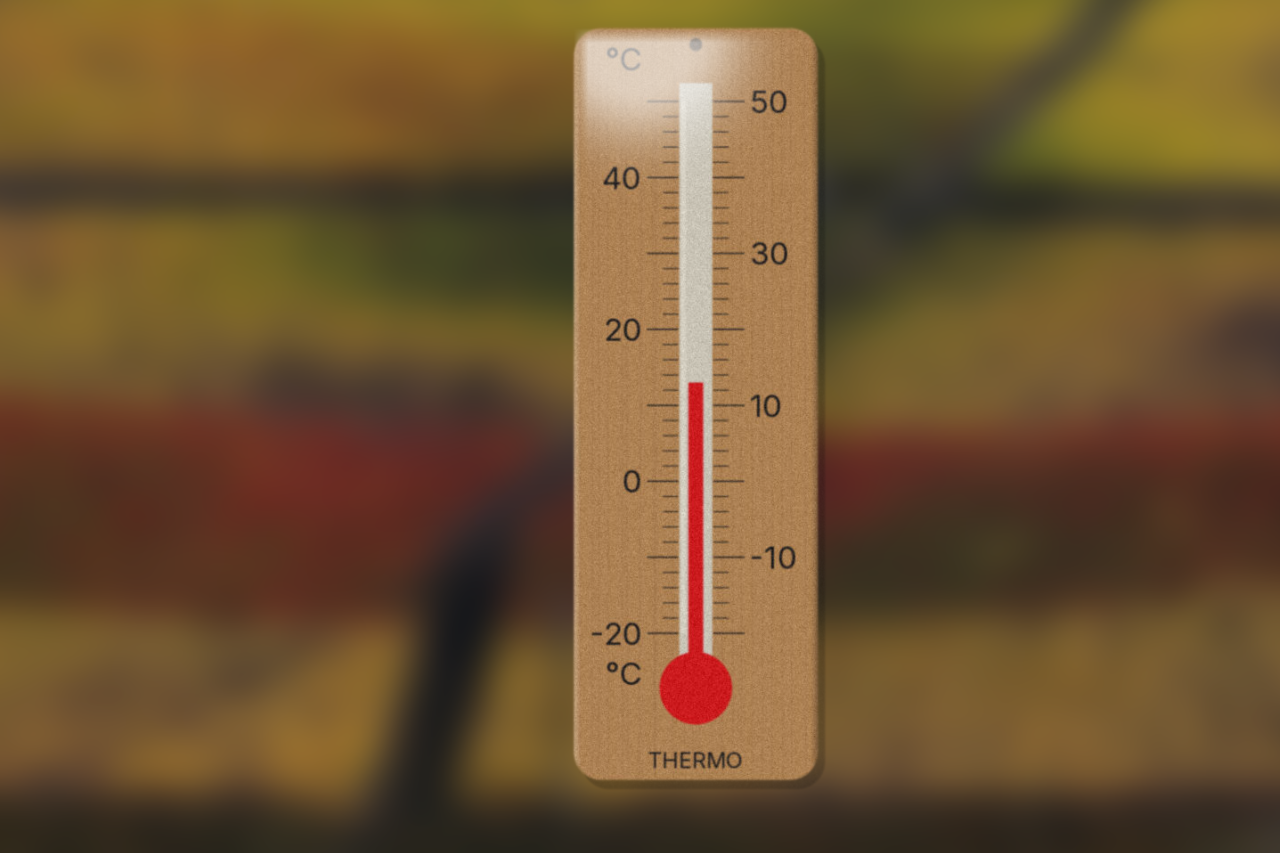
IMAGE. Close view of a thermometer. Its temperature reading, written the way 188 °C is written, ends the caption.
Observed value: 13 °C
